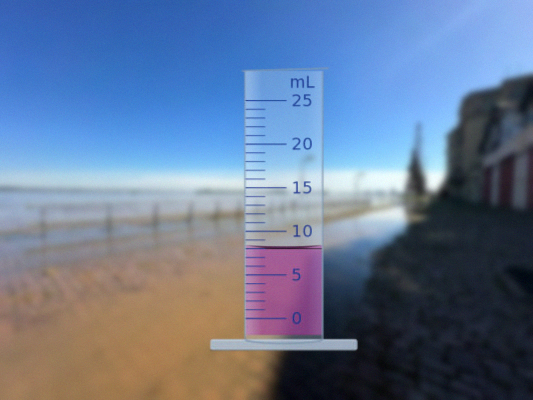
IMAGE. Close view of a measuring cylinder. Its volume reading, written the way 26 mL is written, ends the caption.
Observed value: 8 mL
